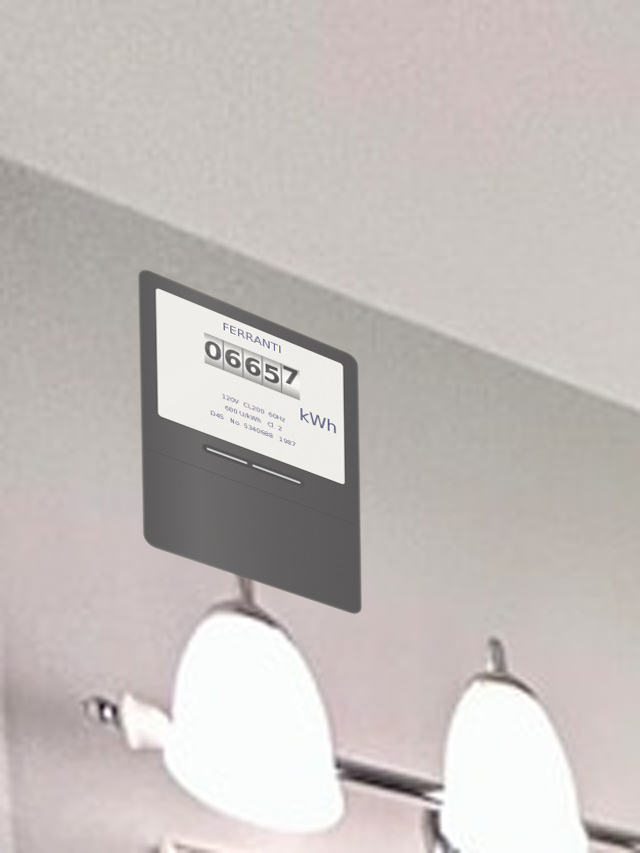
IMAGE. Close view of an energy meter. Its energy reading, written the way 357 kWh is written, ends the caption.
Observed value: 6657 kWh
